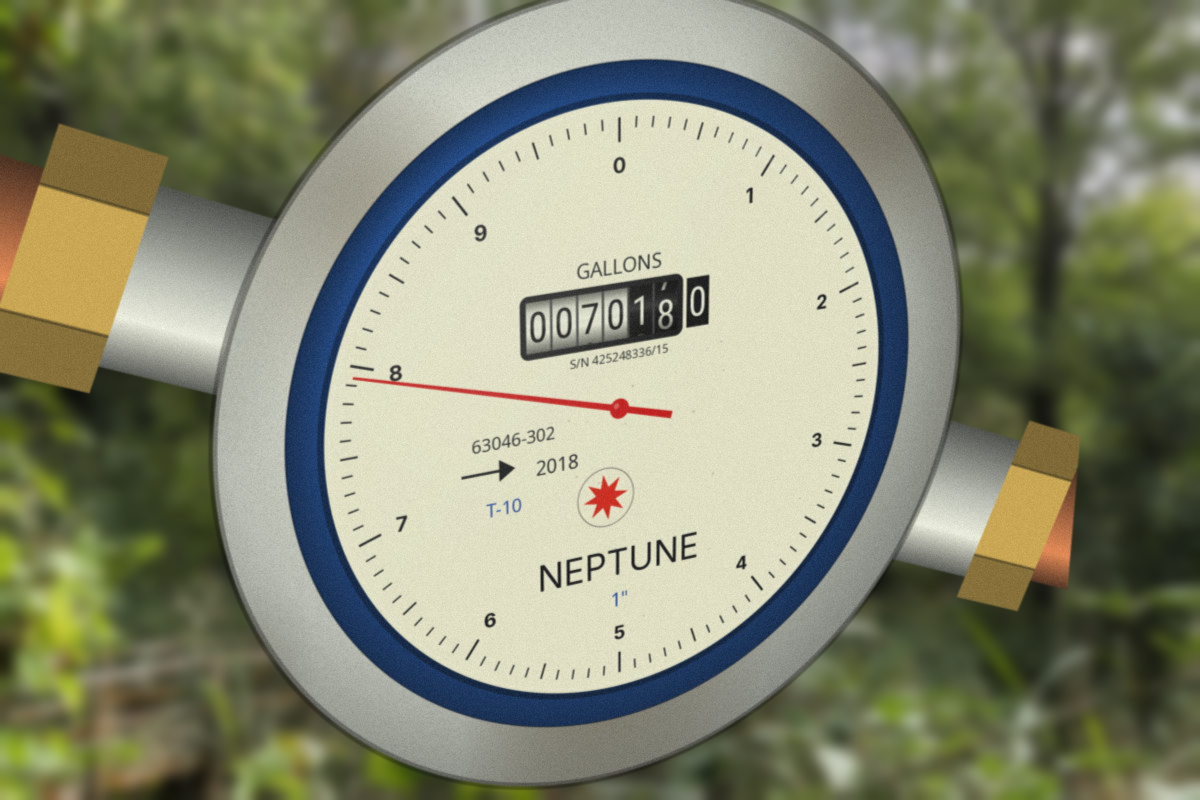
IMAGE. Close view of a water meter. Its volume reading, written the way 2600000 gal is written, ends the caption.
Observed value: 70177.9 gal
